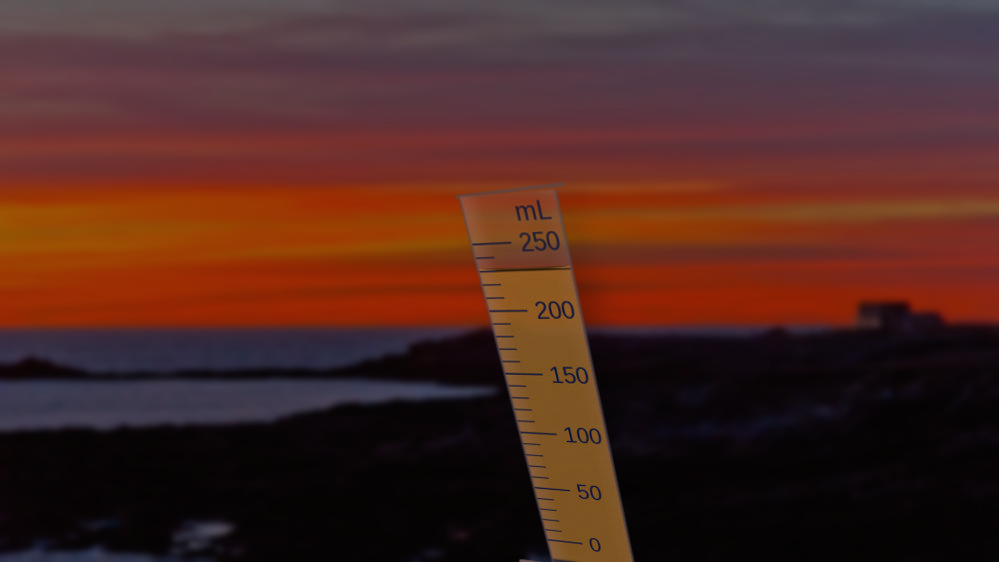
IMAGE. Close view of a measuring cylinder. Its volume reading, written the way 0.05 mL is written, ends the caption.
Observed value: 230 mL
